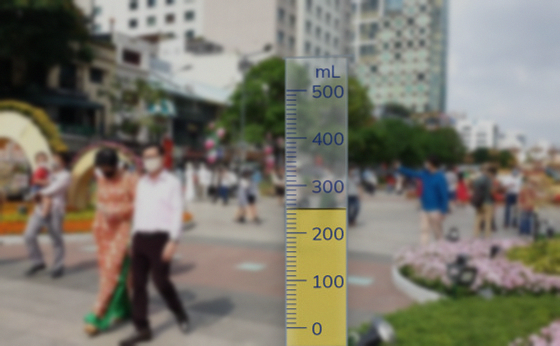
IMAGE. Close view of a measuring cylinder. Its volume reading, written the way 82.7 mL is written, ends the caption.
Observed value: 250 mL
